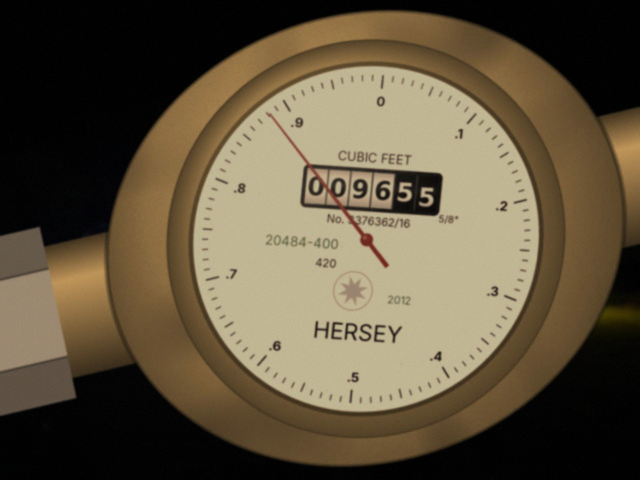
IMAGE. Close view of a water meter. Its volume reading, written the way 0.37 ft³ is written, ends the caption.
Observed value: 9654.88 ft³
